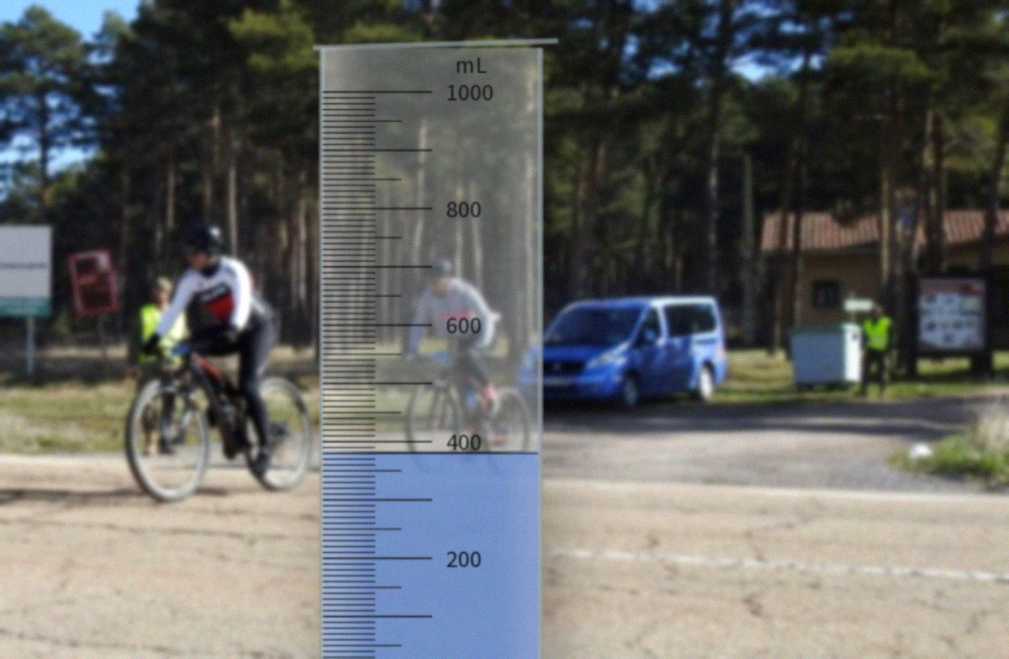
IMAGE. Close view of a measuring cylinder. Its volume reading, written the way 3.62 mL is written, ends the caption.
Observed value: 380 mL
